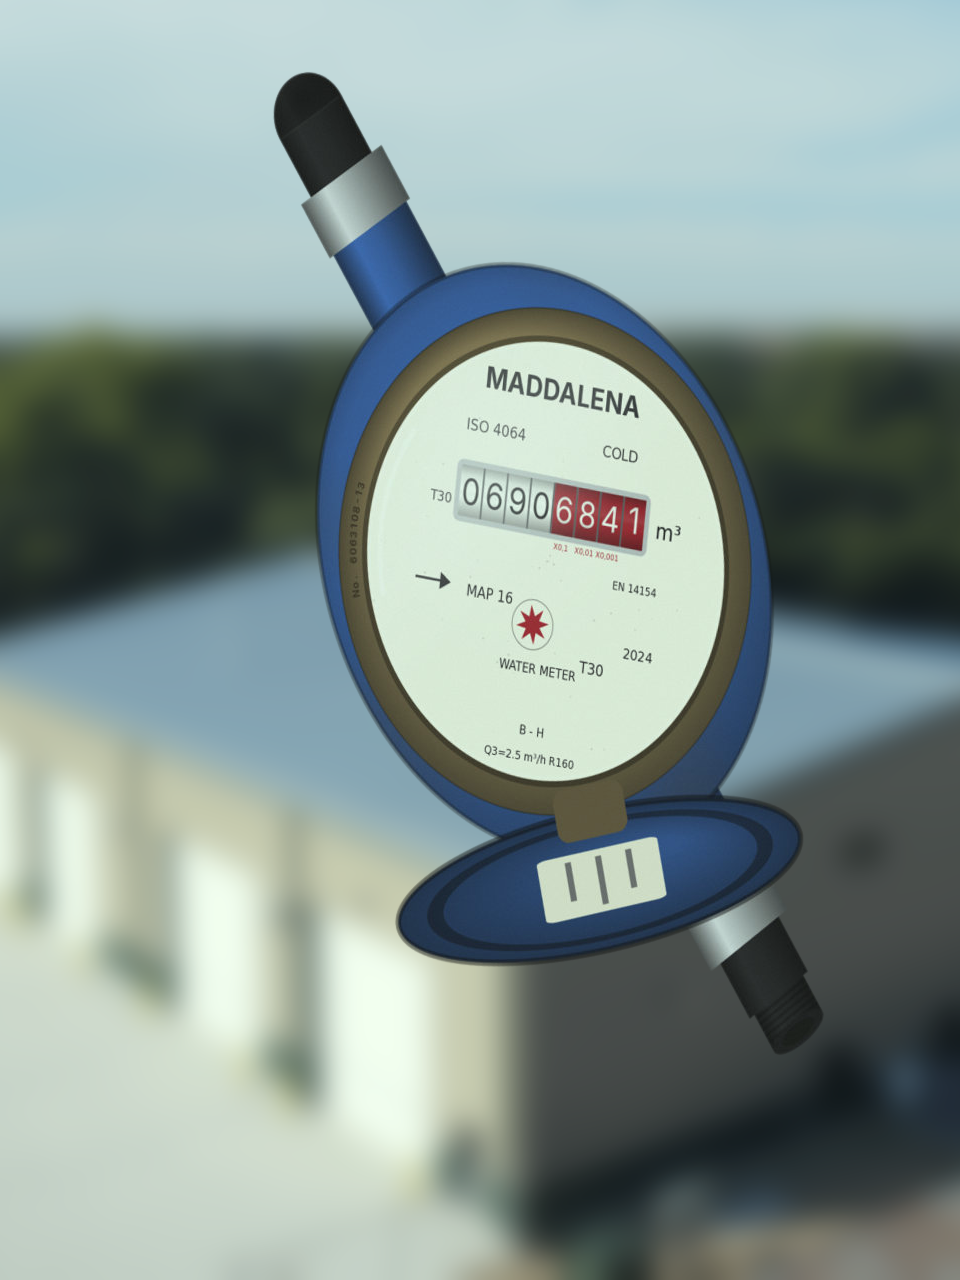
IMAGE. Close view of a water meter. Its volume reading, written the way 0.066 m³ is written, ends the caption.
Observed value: 690.6841 m³
